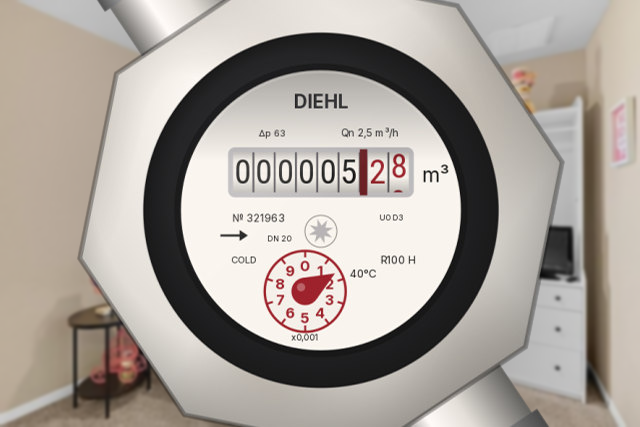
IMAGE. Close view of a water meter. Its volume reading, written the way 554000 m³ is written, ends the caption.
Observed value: 5.281 m³
